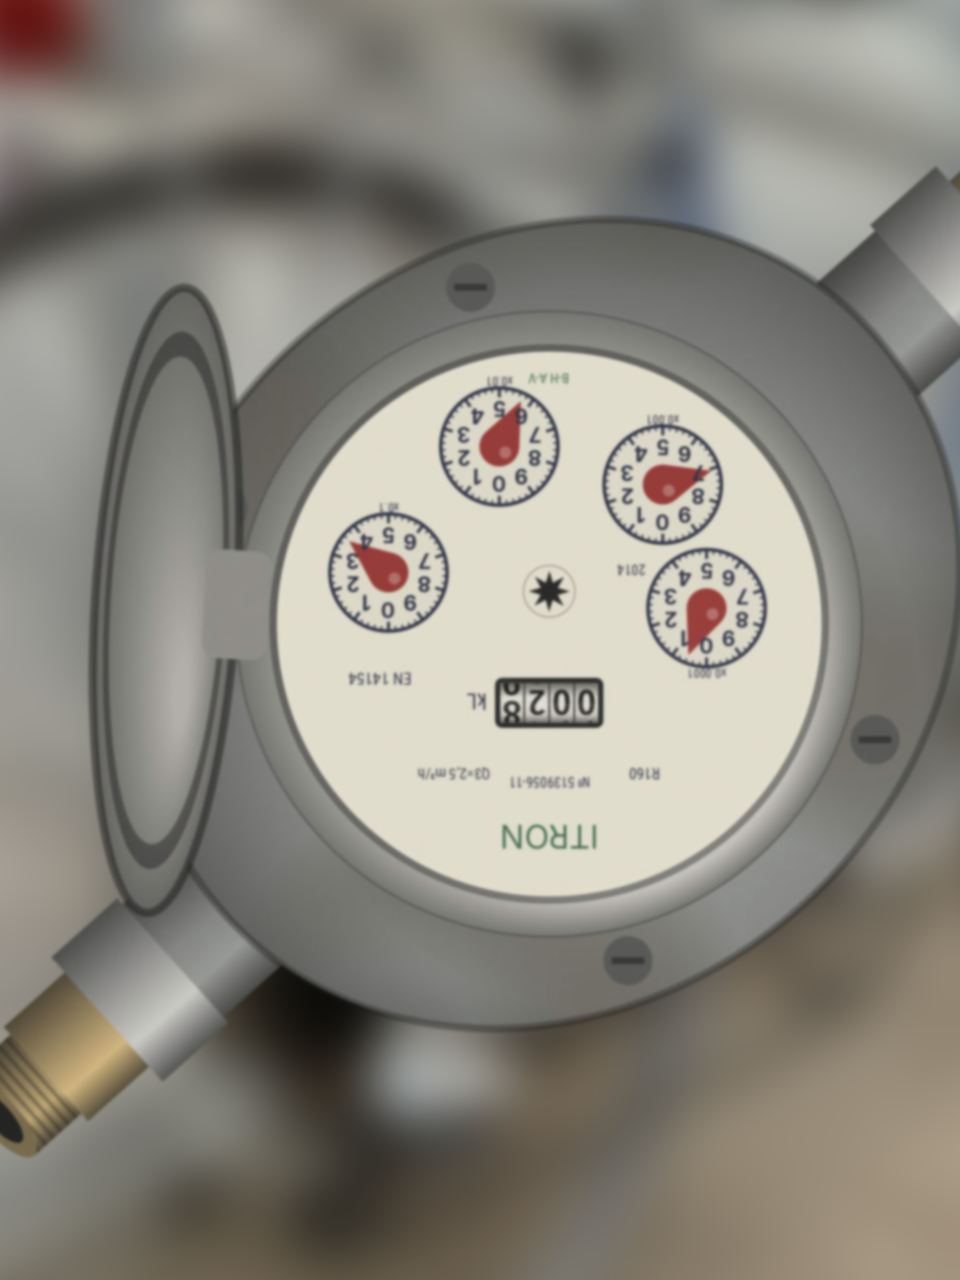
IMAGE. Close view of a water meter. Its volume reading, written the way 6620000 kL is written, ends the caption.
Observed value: 28.3570 kL
